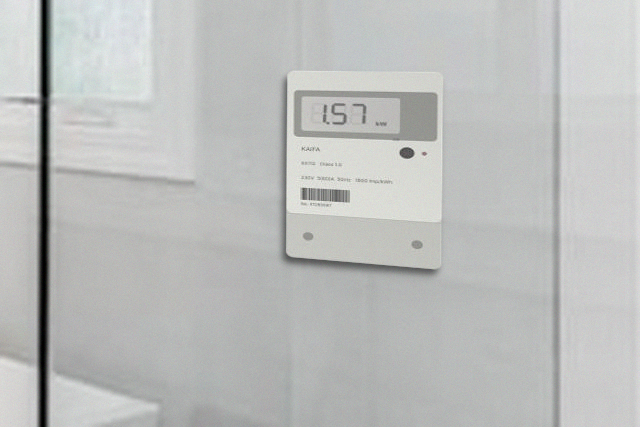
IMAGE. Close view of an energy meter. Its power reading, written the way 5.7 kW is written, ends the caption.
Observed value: 1.57 kW
